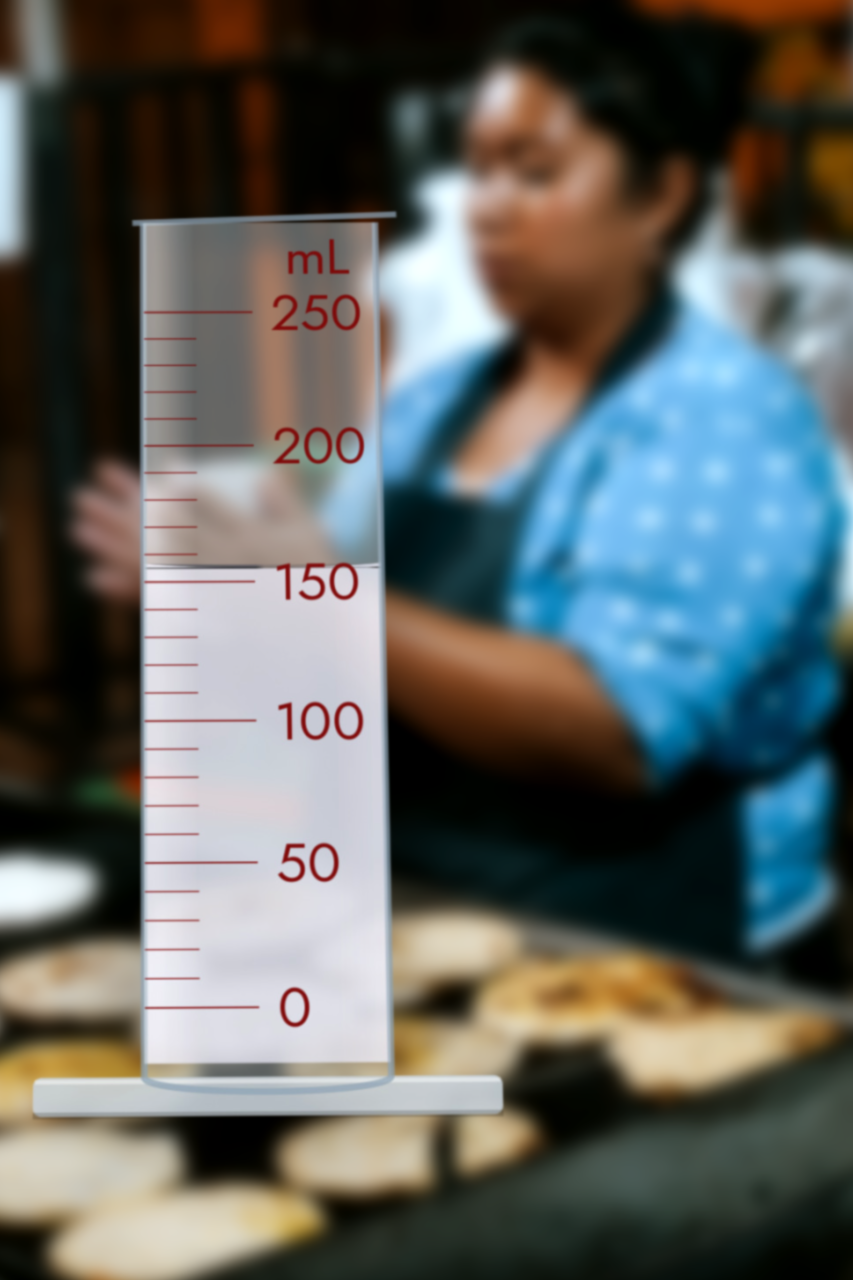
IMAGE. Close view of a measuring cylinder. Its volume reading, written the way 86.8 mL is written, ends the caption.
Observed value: 155 mL
